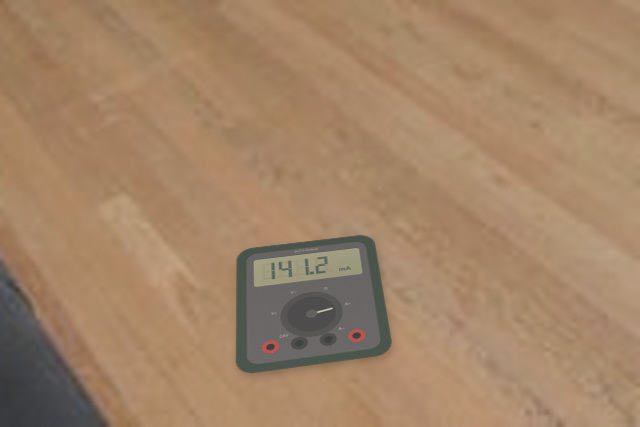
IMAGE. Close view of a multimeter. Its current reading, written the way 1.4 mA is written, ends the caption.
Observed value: 141.2 mA
